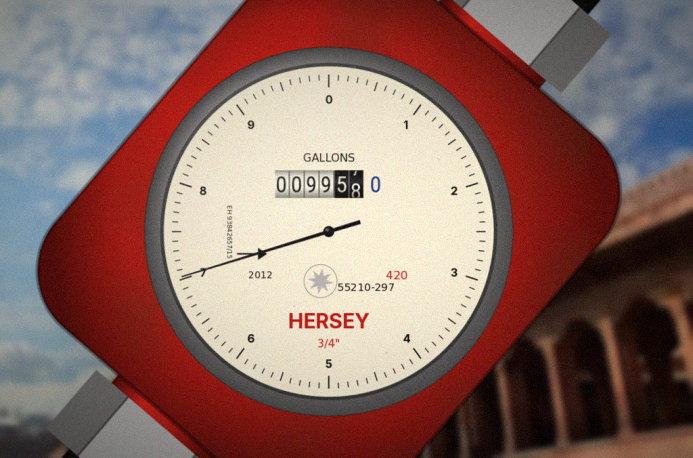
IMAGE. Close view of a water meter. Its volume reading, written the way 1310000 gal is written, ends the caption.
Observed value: 99577.0 gal
